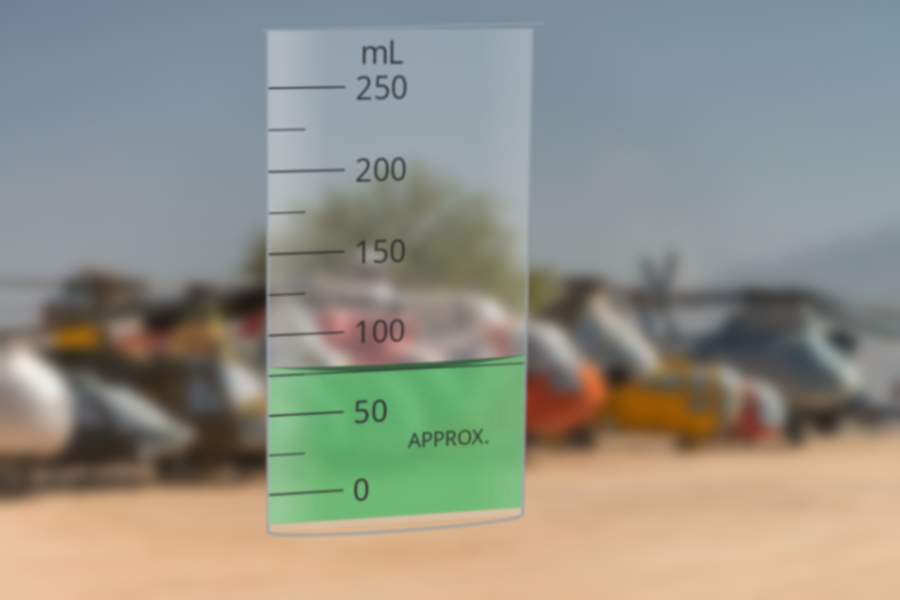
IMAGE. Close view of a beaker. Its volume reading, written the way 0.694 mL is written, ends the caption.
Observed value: 75 mL
